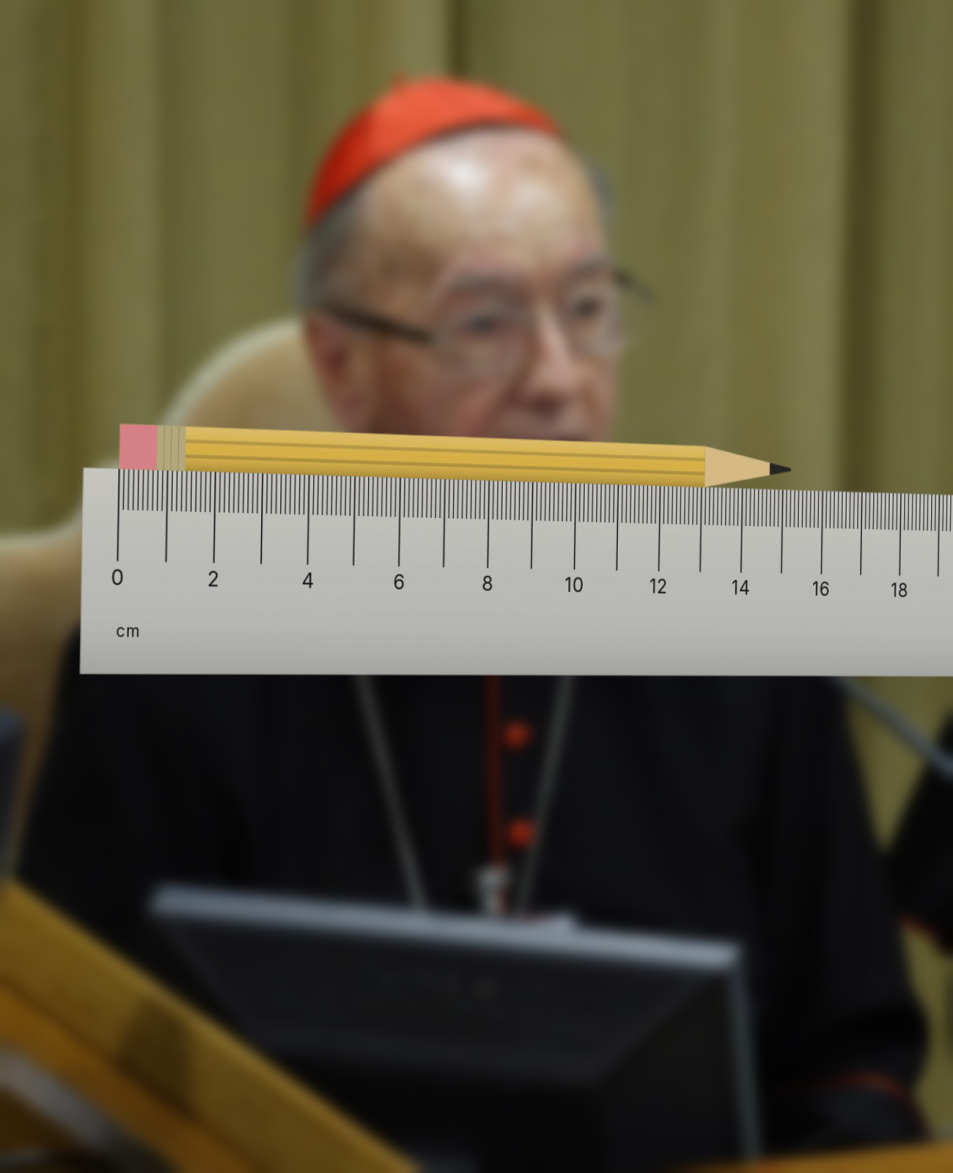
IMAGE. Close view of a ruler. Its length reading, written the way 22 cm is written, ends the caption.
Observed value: 15.2 cm
